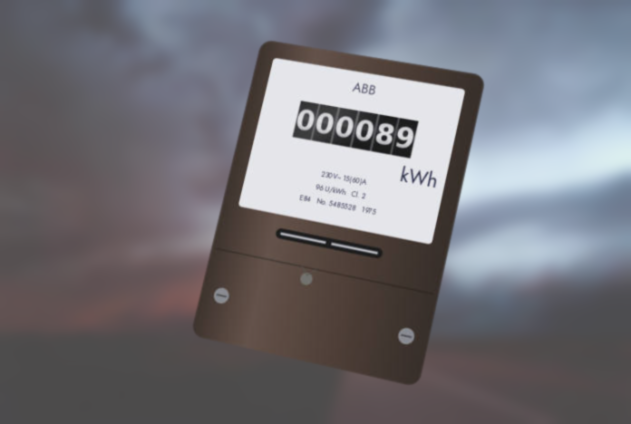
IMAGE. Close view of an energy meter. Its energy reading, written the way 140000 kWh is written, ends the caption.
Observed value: 89 kWh
